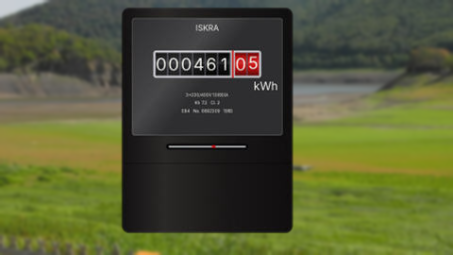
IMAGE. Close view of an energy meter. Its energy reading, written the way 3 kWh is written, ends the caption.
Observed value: 461.05 kWh
